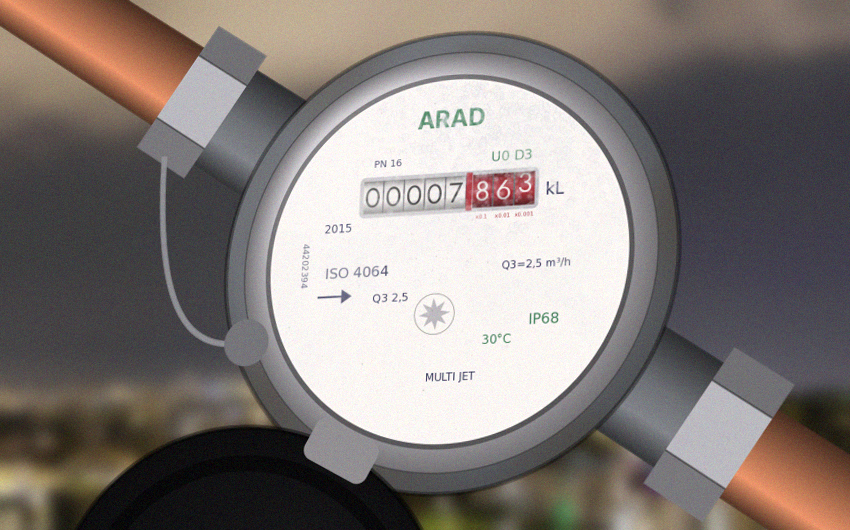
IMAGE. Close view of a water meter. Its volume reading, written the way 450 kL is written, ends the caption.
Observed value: 7.863 kL
